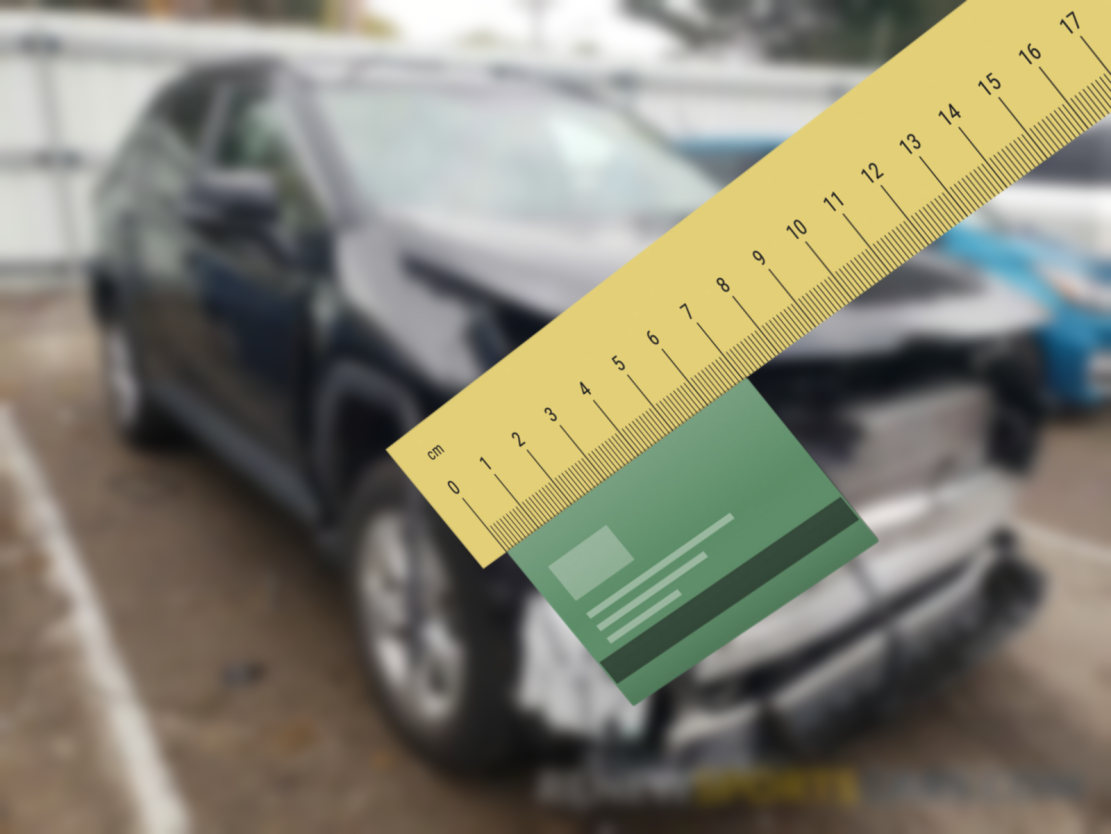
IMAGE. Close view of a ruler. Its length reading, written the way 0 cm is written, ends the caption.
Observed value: 7.1 cm
